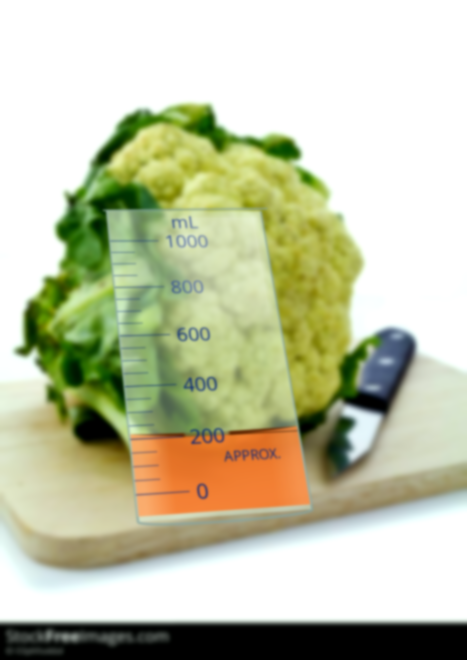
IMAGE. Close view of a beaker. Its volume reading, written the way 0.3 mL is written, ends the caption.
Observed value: 200 mL
